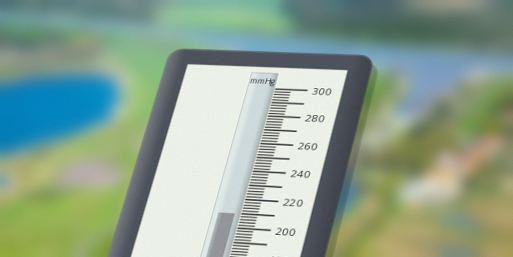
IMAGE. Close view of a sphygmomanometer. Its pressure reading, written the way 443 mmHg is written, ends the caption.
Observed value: 210 mmHg
